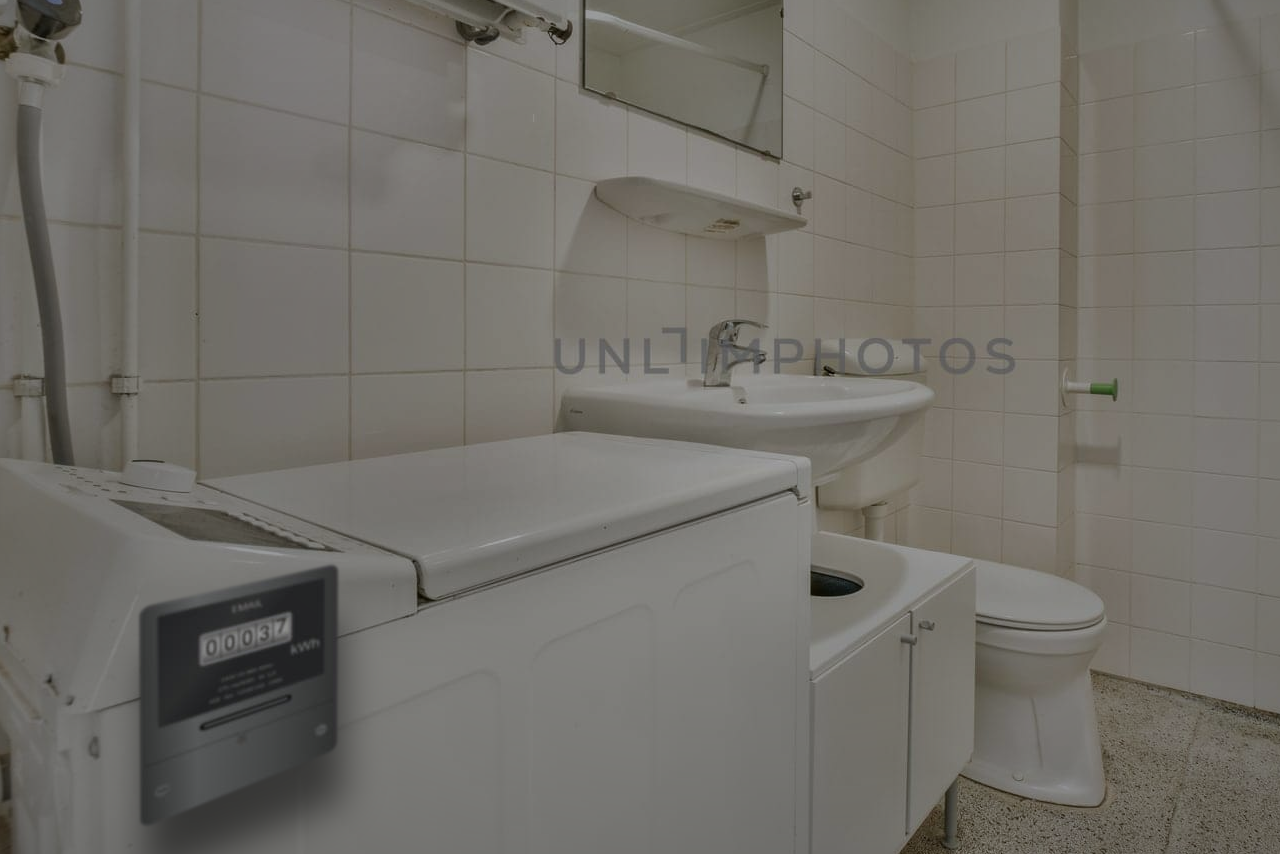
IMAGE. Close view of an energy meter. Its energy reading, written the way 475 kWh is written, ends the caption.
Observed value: 37 kWh
